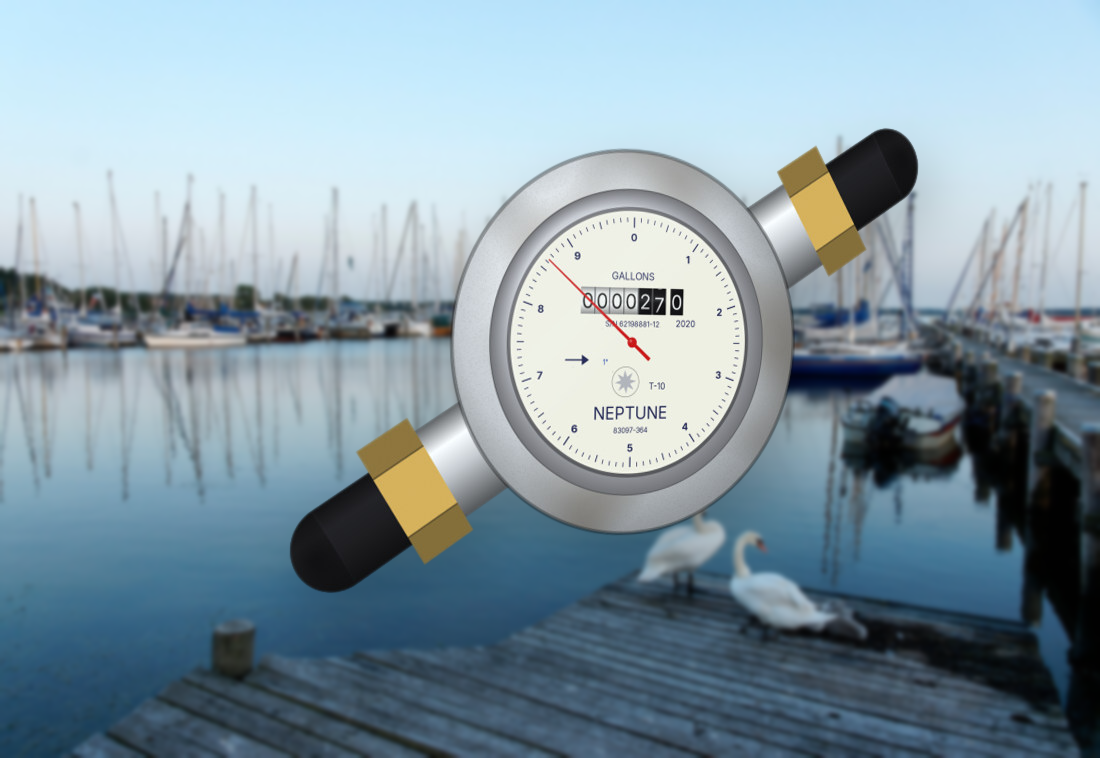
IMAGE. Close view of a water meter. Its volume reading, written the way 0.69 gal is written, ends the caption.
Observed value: 268.6 gal
